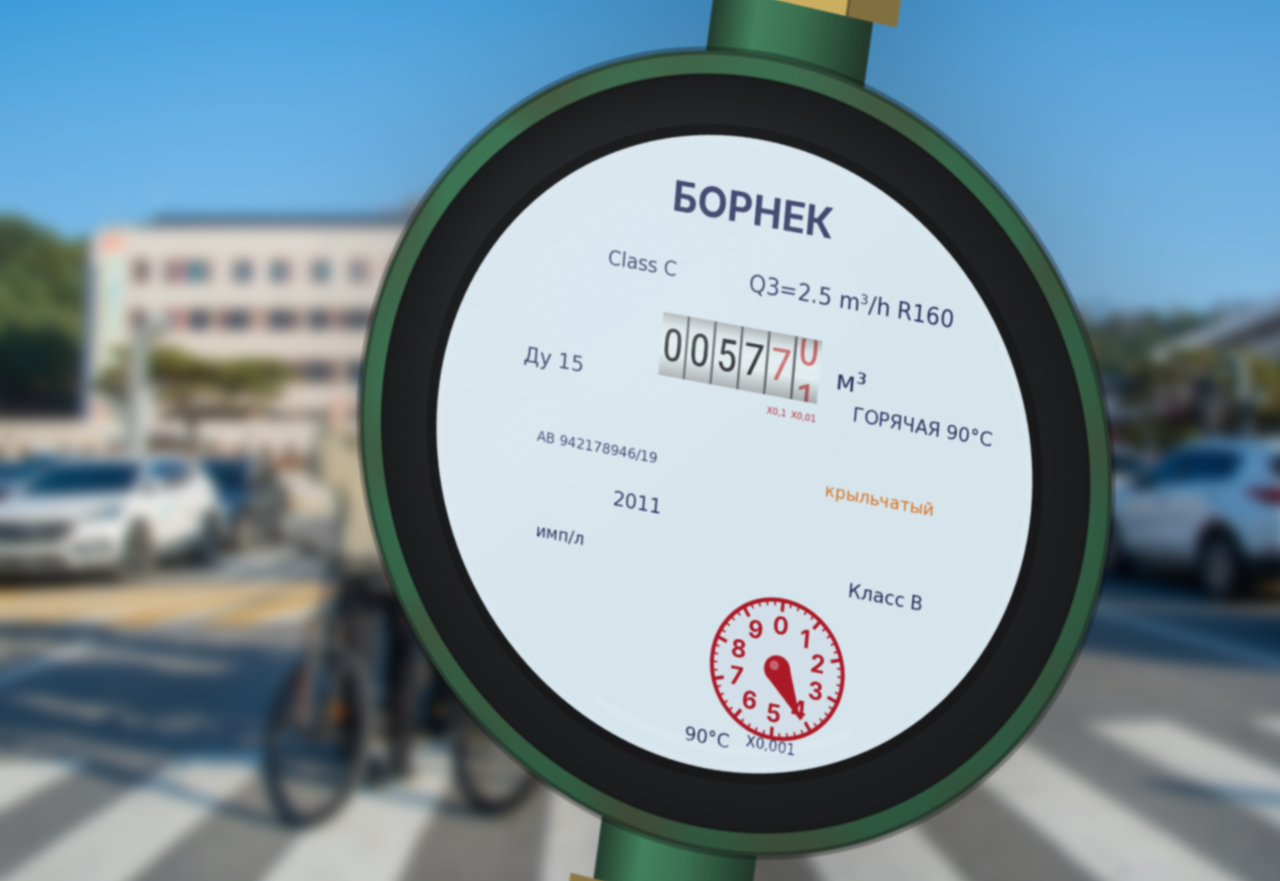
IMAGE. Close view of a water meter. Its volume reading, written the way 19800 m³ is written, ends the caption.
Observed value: 57.704 m³
